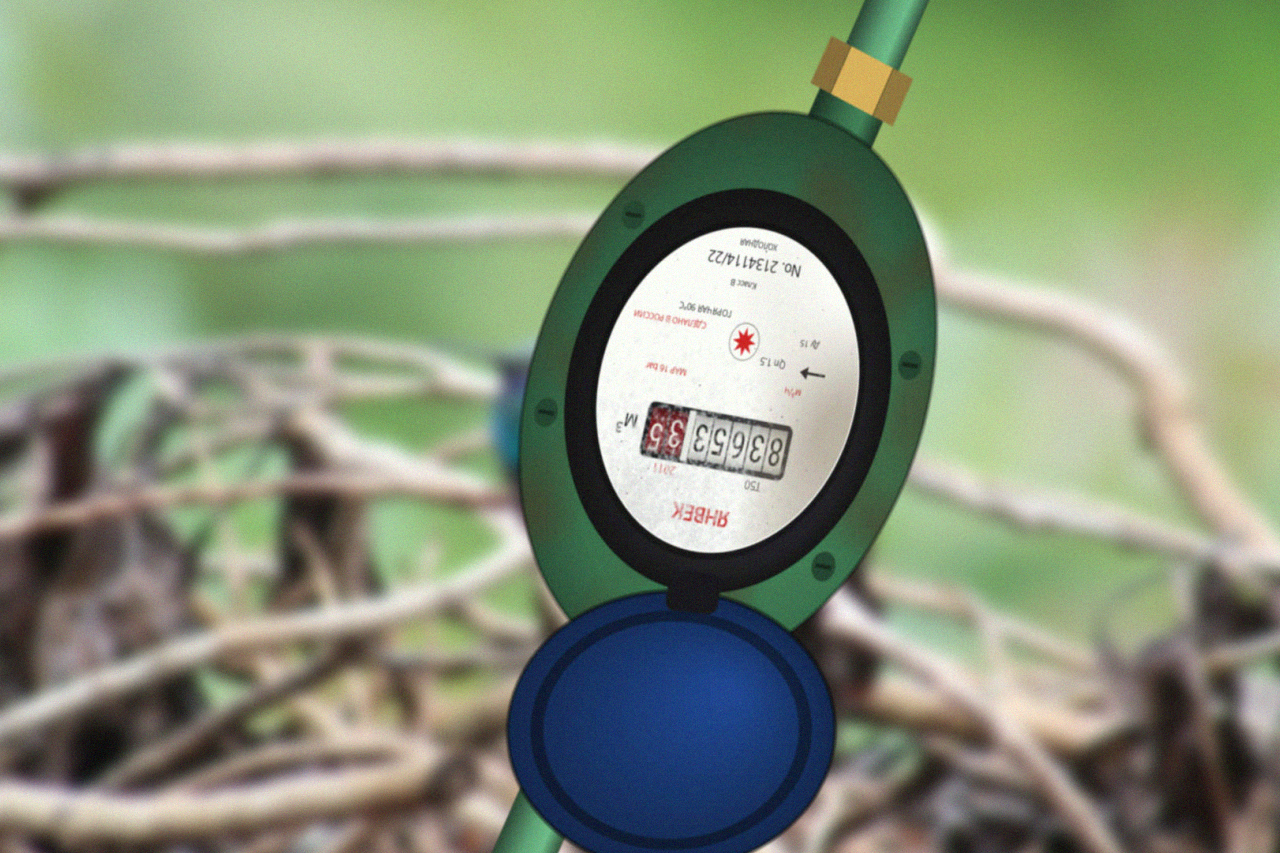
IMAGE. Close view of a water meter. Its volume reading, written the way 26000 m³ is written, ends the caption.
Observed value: 83653.35 m³
